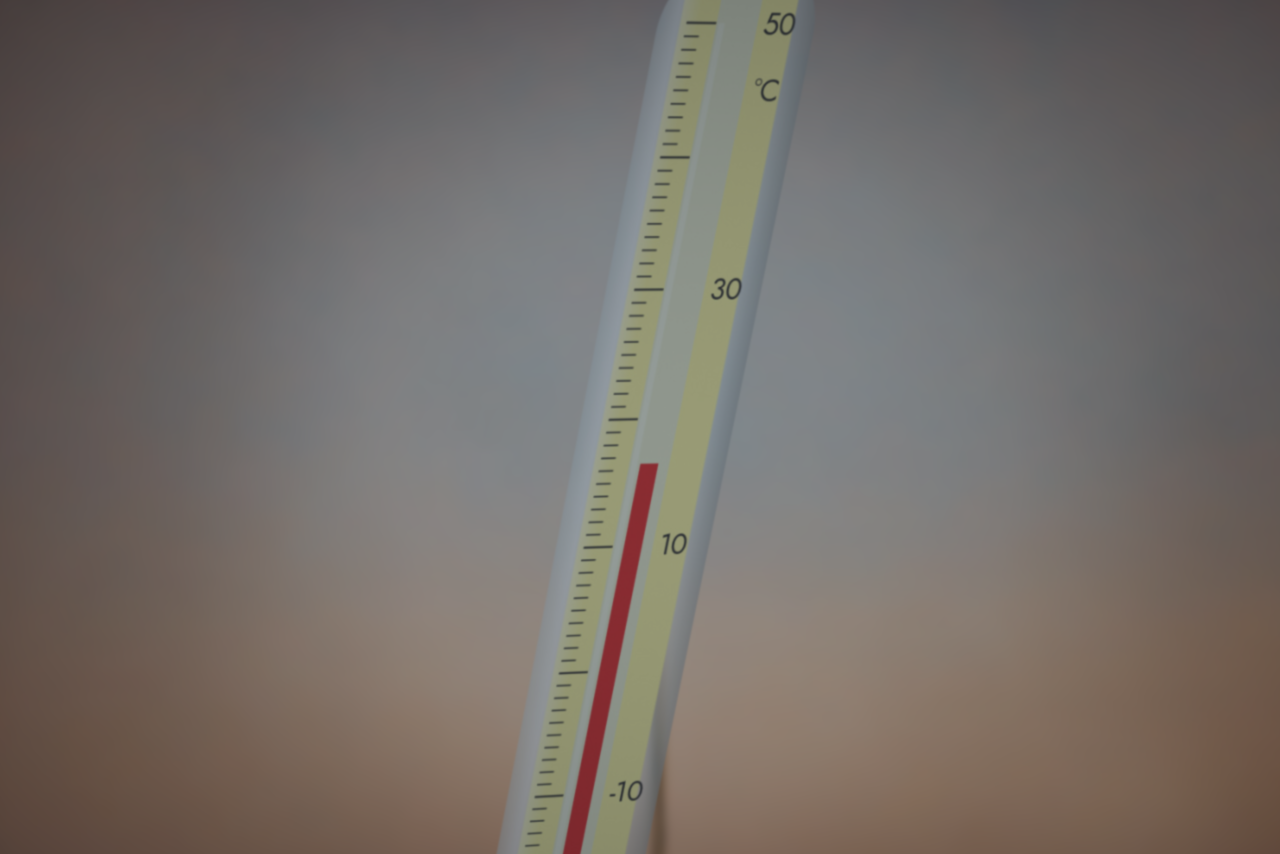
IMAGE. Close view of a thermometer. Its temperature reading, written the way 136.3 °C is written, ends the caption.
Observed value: 16.5 °C
